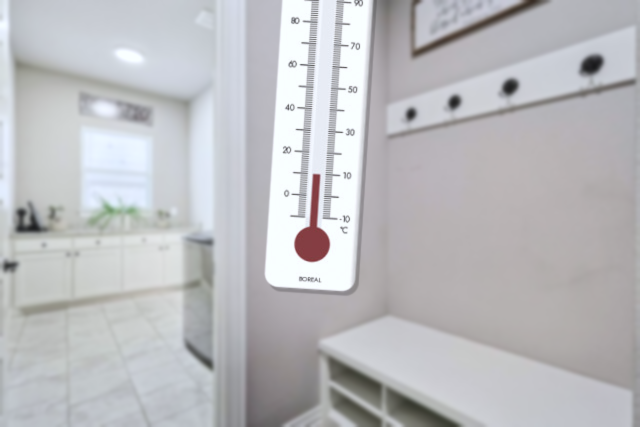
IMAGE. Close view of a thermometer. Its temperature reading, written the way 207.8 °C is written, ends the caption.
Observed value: 10 °C
